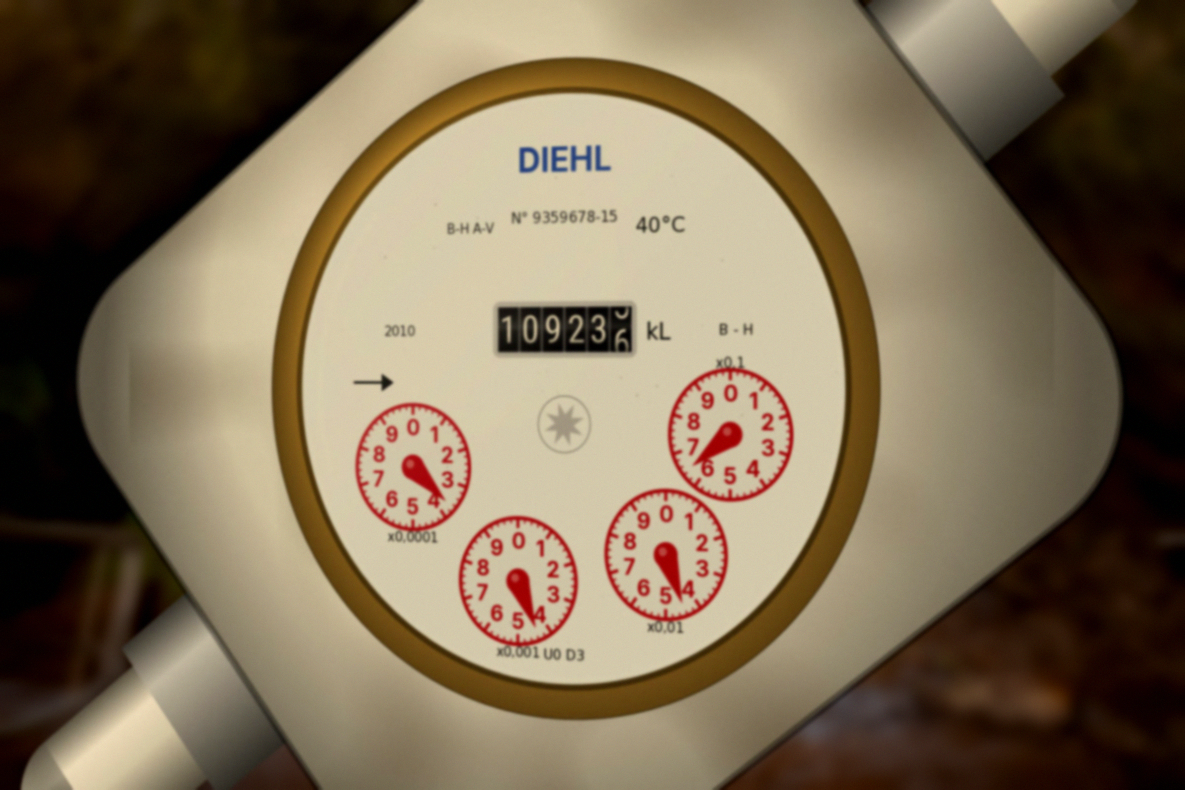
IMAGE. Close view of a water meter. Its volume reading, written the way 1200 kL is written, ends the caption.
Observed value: 109235.6443 kL
